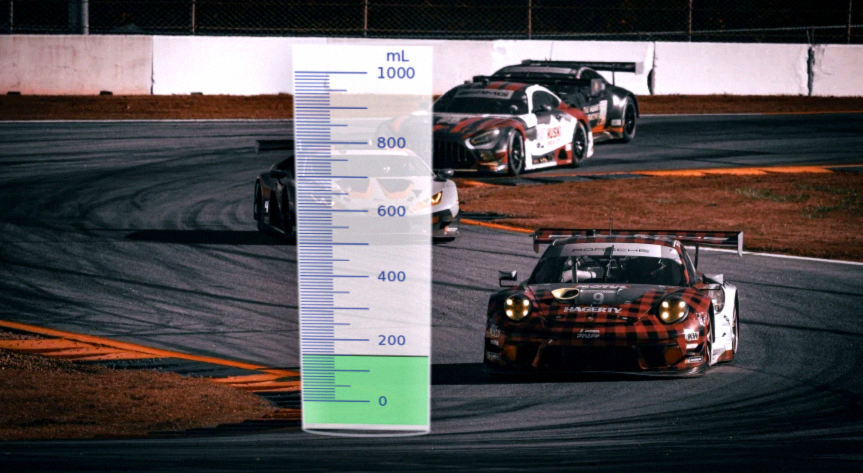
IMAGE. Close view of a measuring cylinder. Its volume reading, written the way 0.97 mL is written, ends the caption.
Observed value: 150 mL
